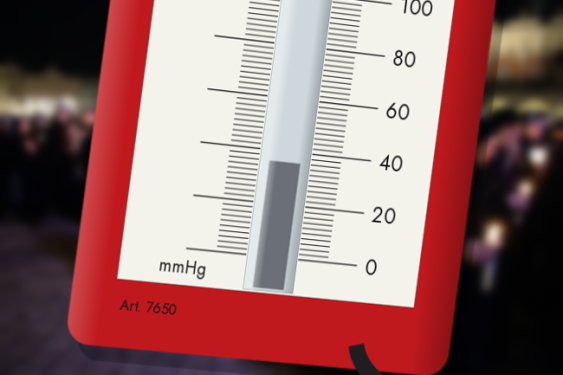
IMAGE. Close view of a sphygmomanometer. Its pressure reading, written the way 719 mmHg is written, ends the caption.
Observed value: 36 mmHg
